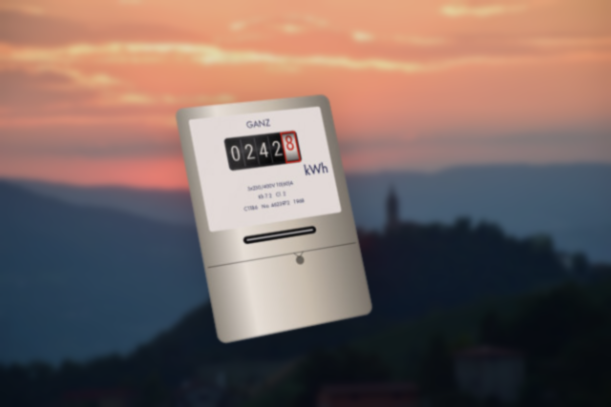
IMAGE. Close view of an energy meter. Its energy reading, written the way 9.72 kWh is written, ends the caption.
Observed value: 242.8 kWh
